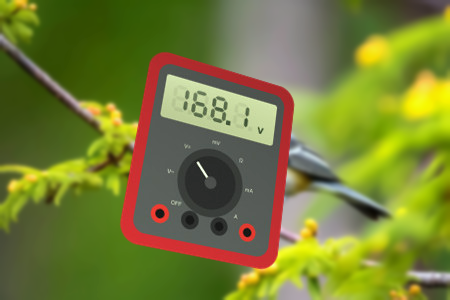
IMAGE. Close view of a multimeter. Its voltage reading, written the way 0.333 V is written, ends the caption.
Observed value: 168.1 V
